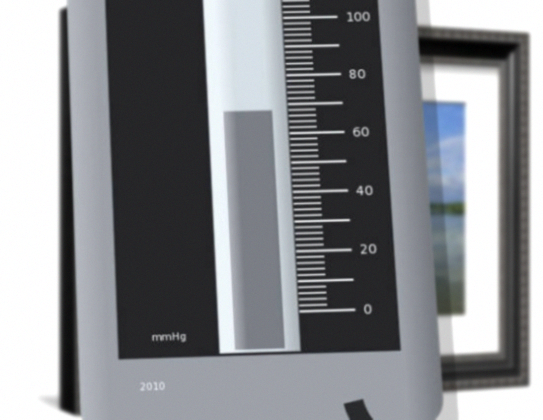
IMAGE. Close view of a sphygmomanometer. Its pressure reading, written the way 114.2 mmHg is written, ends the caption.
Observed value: 68 mmHg
